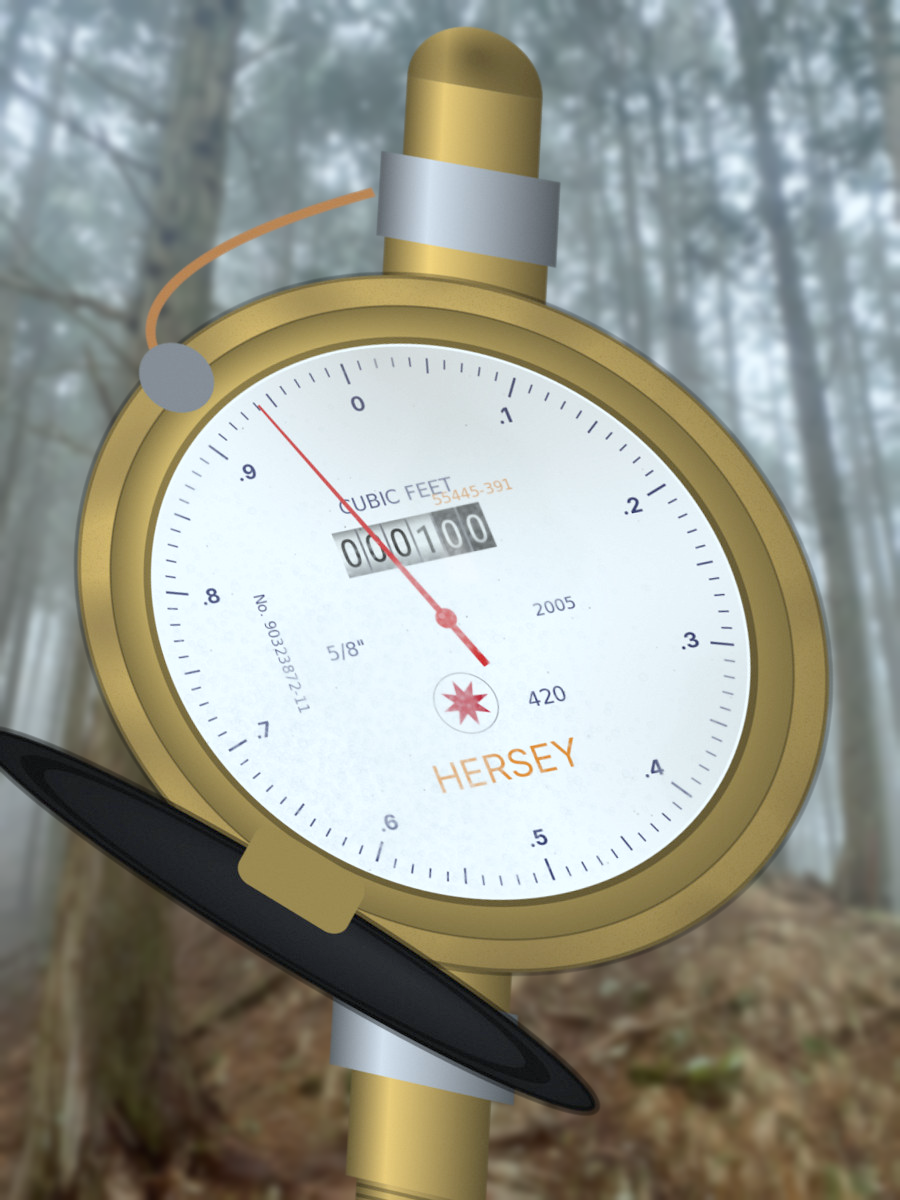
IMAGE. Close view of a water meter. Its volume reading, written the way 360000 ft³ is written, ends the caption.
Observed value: 99.94 ft³
